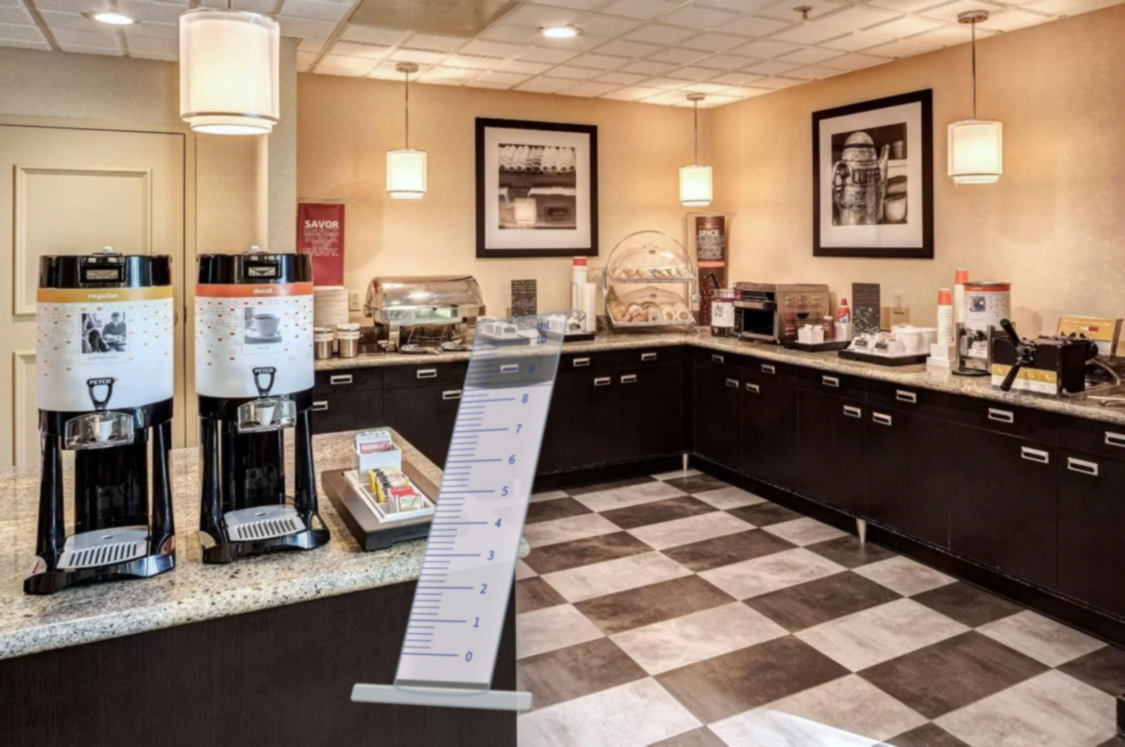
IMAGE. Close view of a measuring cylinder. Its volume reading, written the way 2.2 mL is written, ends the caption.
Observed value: 8.4 mL
